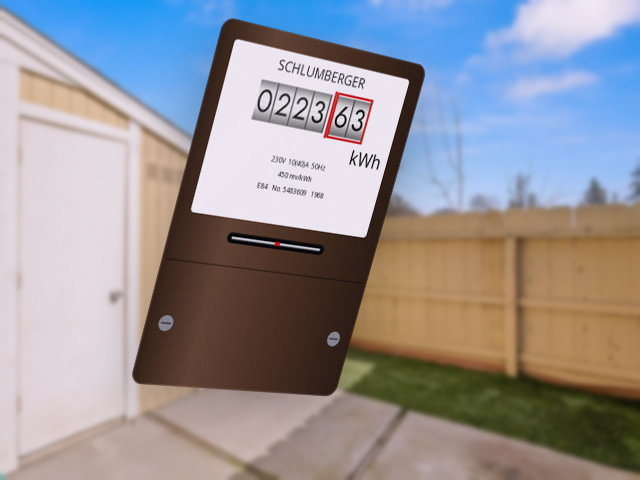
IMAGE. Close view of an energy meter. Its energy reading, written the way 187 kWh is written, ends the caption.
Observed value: 223.63 kWh
